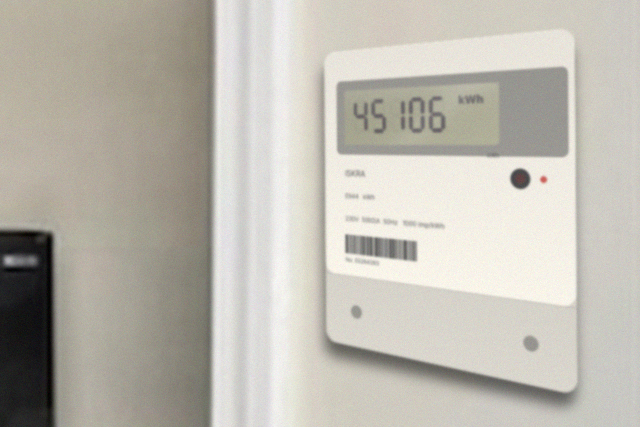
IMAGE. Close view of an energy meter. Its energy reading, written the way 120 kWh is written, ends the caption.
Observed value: 45106 kWh
